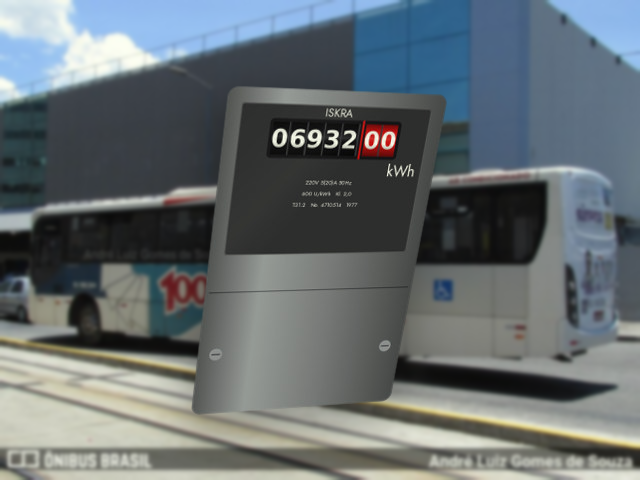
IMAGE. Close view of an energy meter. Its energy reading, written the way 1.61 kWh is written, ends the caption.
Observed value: 6932.00 kWh
